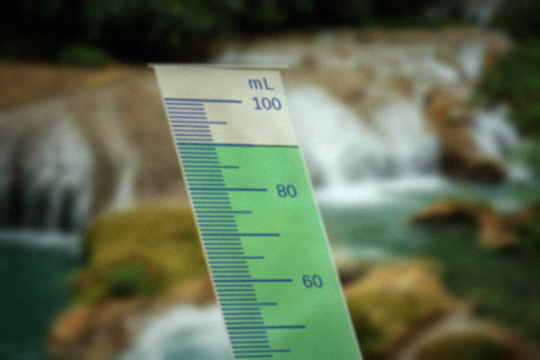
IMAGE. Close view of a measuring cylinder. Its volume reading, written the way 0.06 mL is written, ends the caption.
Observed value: 90 mL
